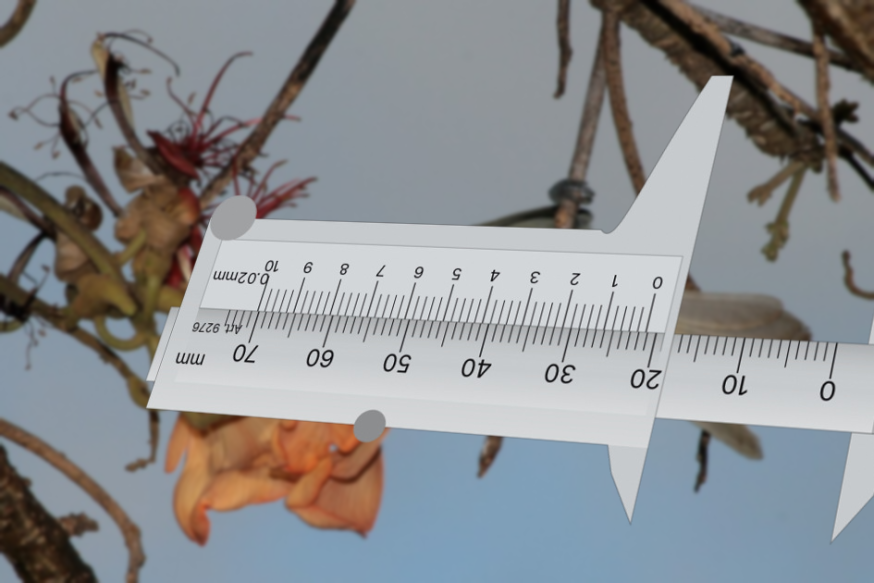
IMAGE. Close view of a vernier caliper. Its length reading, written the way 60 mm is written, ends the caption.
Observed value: 21.2 mm
